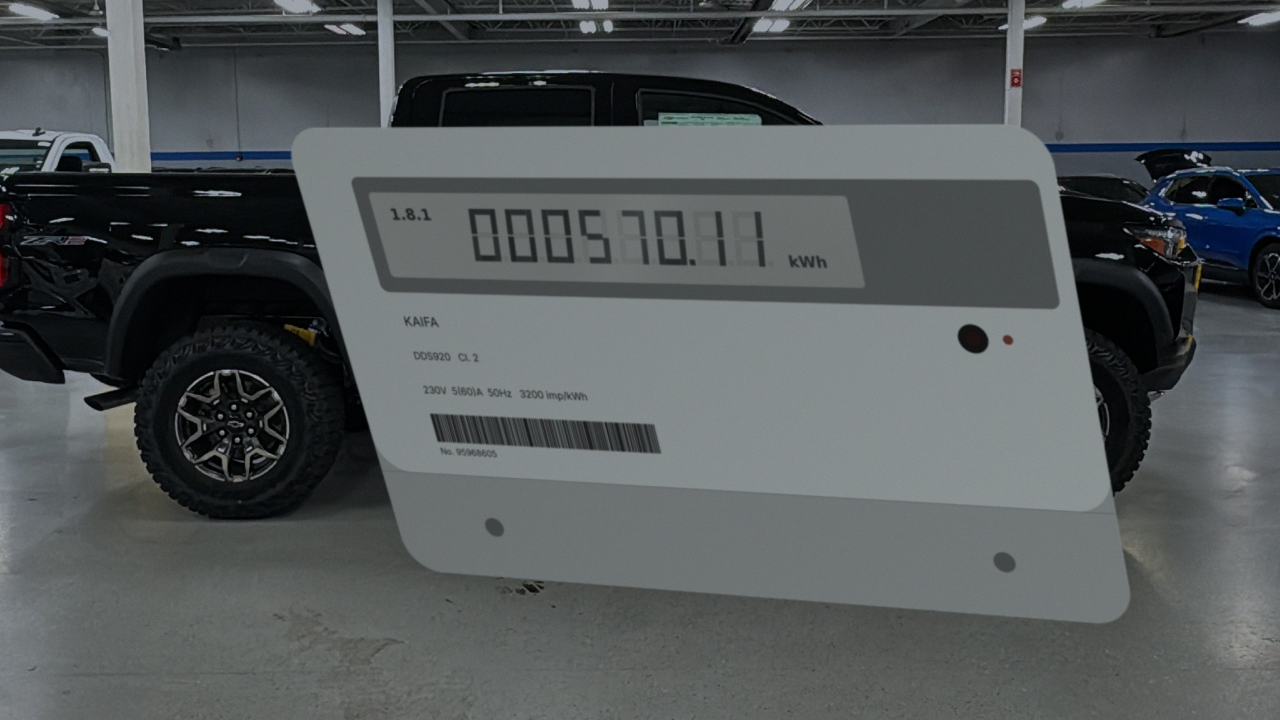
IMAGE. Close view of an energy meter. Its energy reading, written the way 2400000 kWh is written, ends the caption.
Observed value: 570.11 kWh
